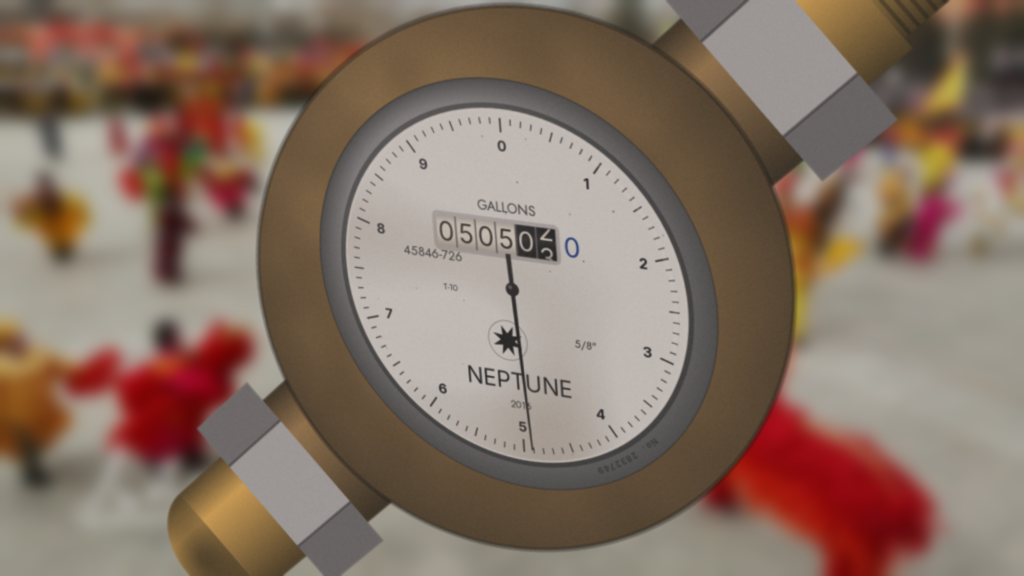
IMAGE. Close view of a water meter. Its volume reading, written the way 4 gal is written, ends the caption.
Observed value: 505024.9 gal
